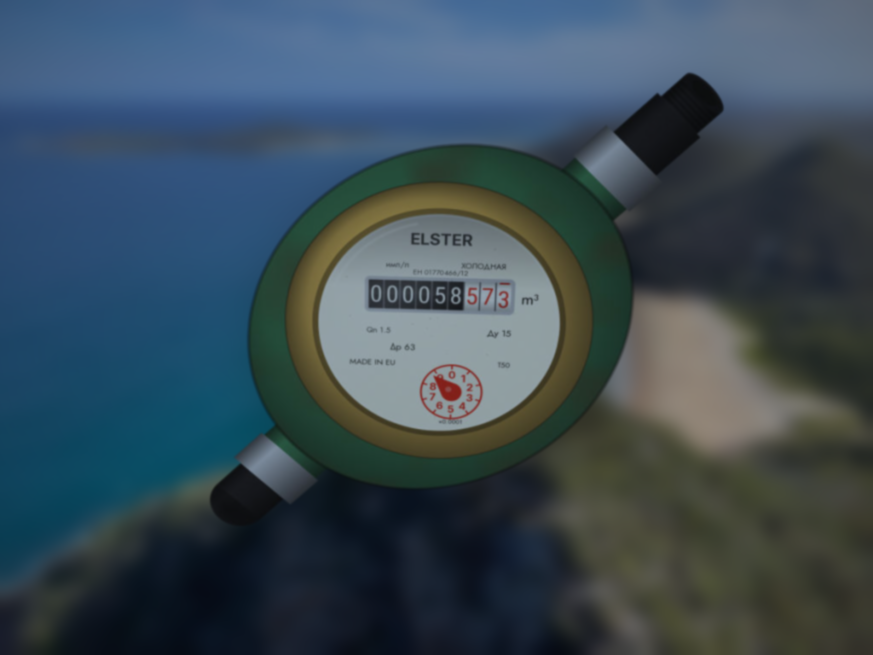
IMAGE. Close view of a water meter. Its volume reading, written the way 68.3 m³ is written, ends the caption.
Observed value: 58.5728 m³
